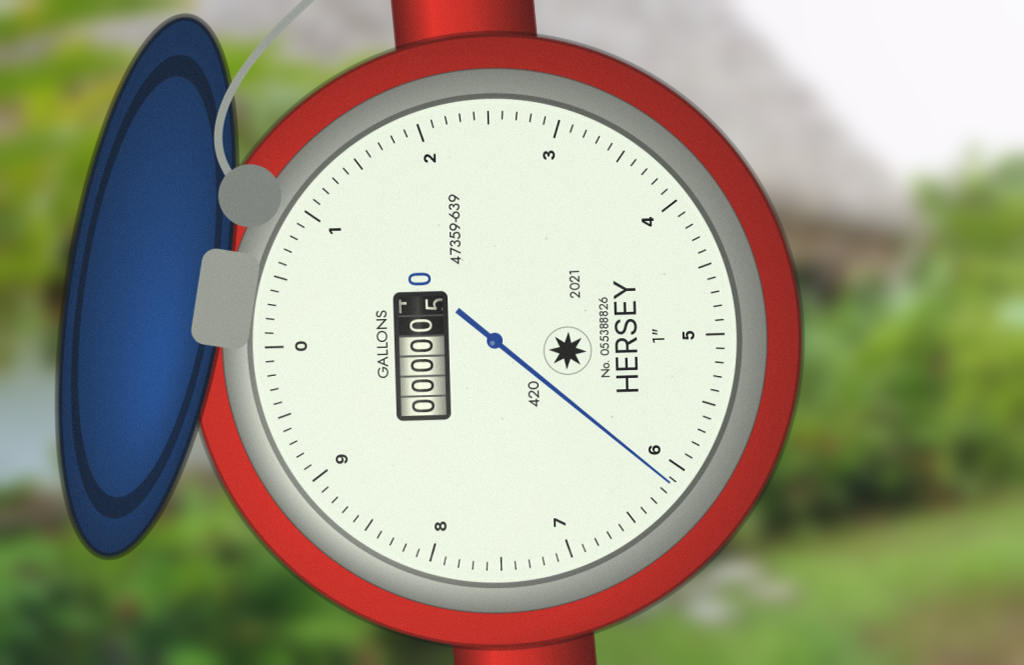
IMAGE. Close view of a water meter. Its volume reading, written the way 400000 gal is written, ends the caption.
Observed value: 46.1 gal
